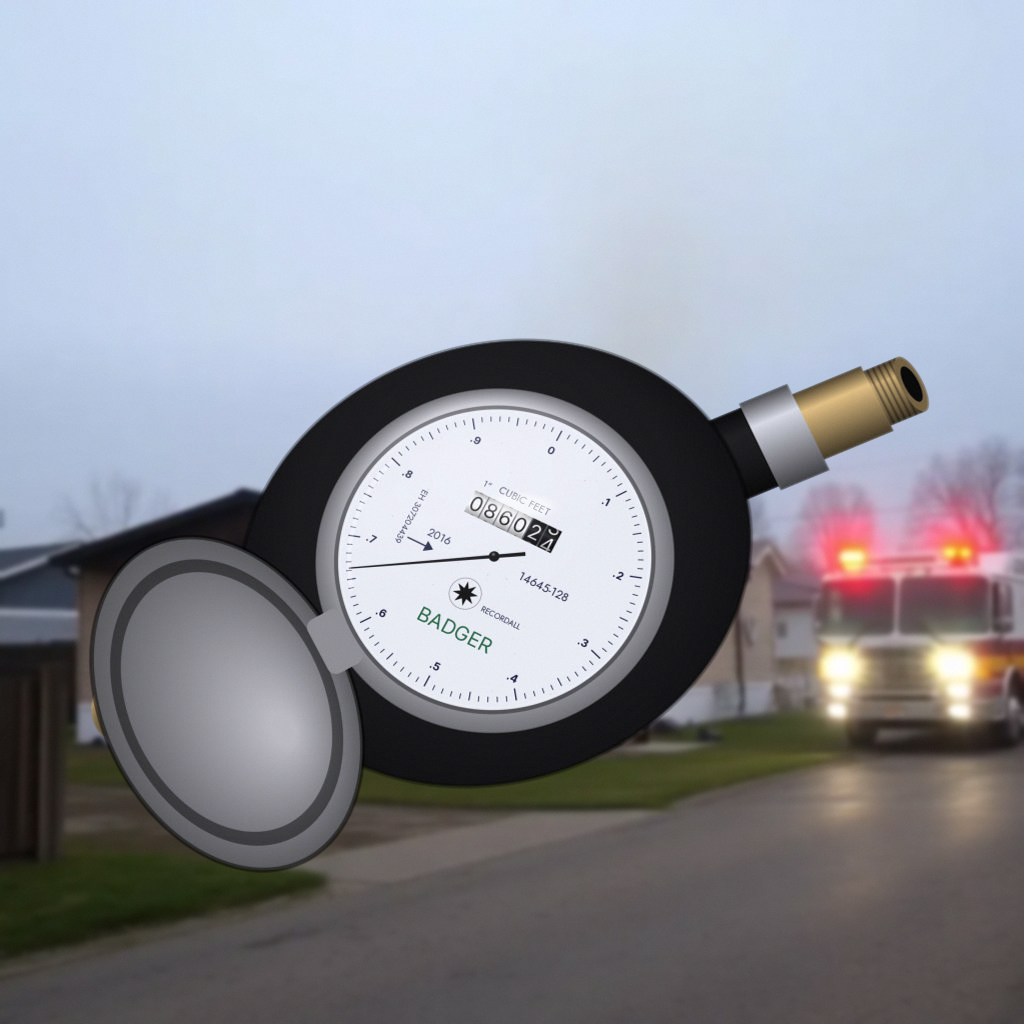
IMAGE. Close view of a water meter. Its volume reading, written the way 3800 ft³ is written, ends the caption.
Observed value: 86023.66 ft³
